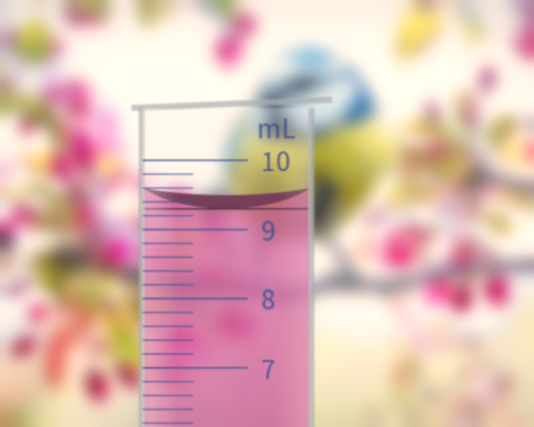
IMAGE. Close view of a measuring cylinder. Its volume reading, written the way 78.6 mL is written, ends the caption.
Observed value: 9.3 mL
